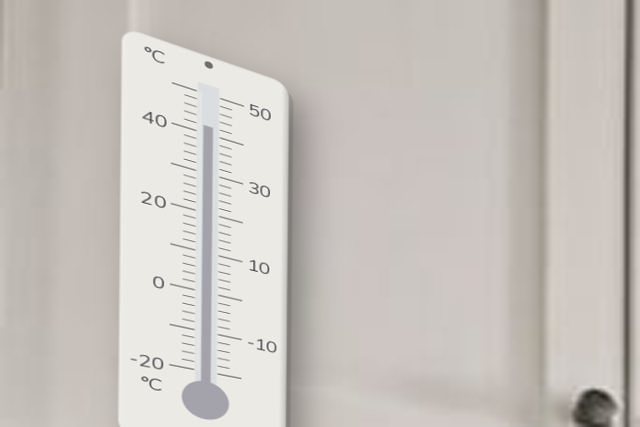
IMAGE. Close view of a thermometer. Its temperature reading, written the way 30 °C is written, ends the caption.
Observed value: 42 °C
